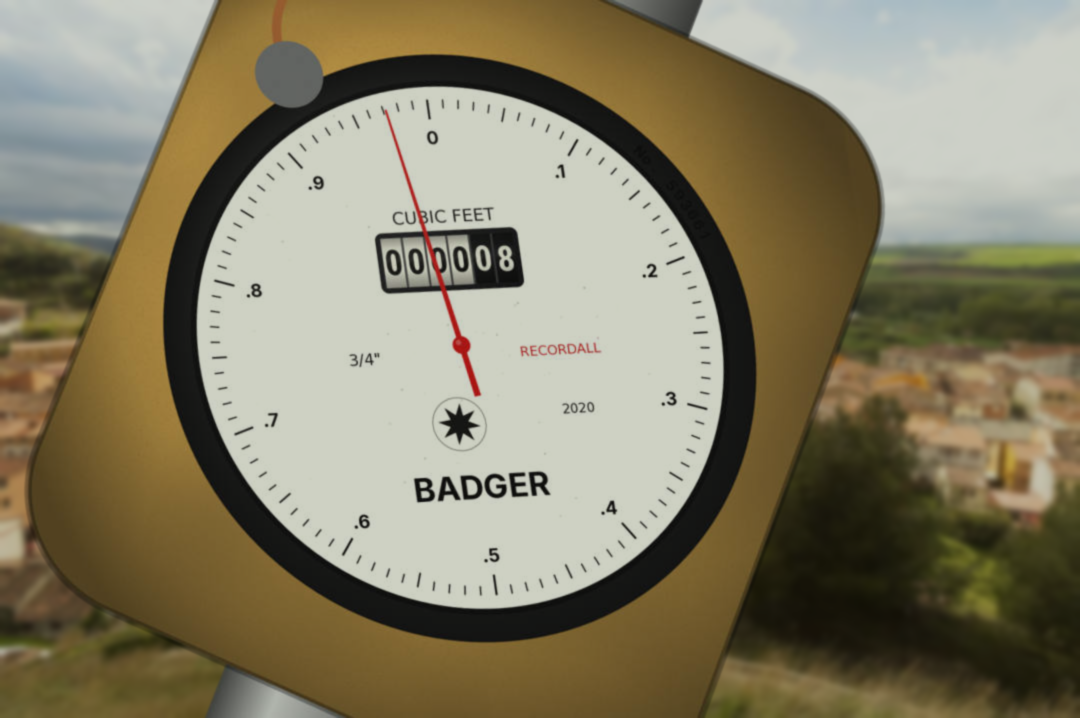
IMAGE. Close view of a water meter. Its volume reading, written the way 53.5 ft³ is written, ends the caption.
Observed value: 7.97 ft³
